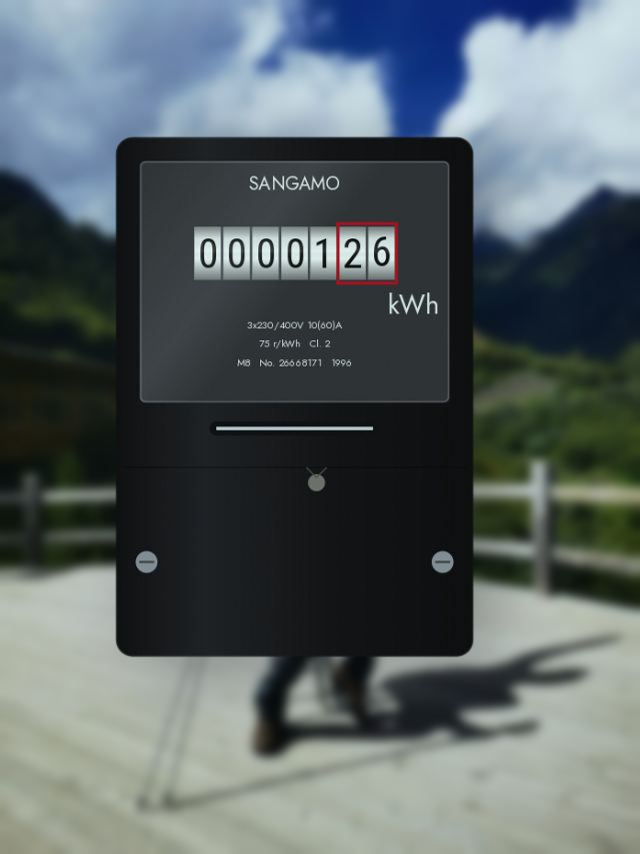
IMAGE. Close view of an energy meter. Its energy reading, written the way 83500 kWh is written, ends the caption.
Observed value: 1.26 kWh
